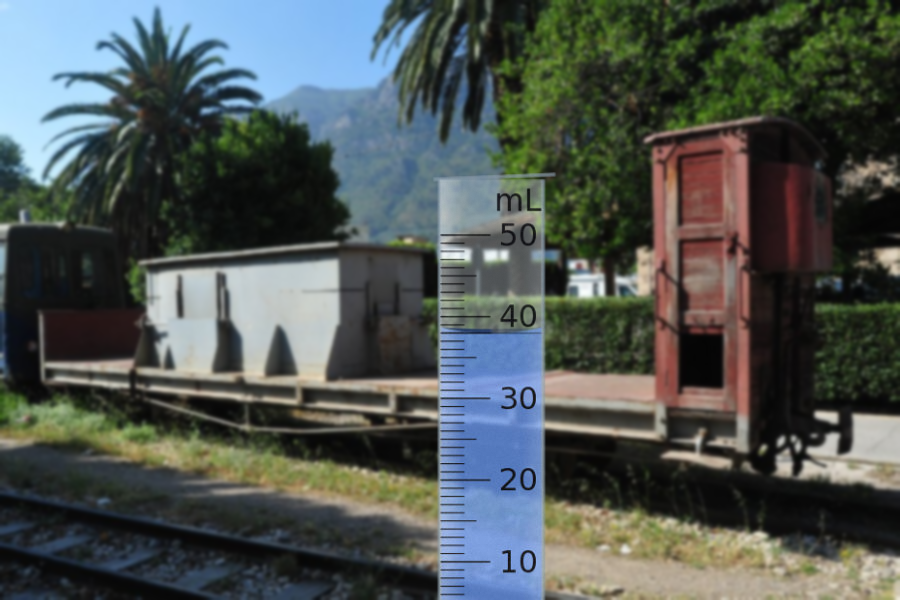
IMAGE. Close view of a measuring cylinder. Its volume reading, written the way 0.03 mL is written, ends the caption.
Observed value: 38 mL
